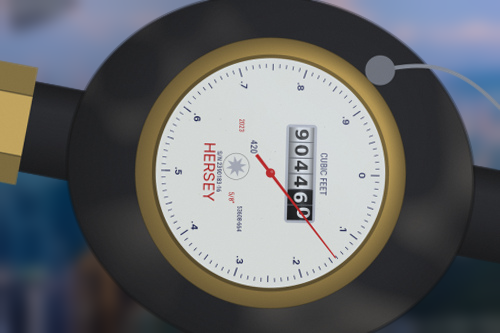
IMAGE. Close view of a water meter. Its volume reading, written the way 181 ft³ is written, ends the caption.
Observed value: 904460.14 ft³
